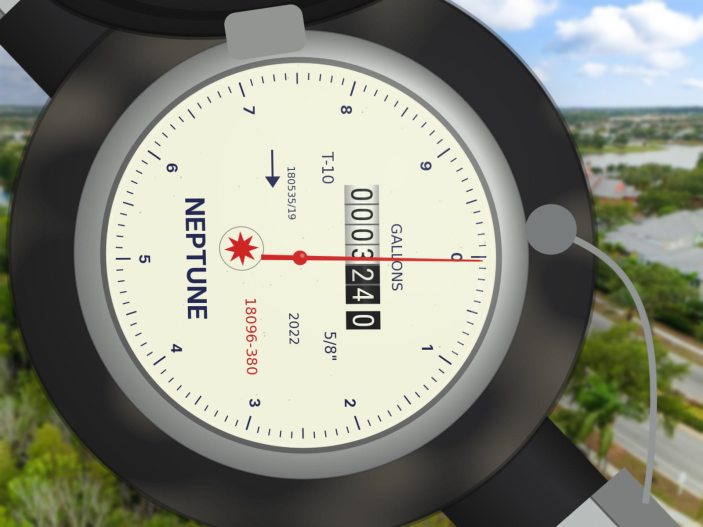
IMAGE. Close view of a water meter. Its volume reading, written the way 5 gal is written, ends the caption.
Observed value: 3240.0 gal
